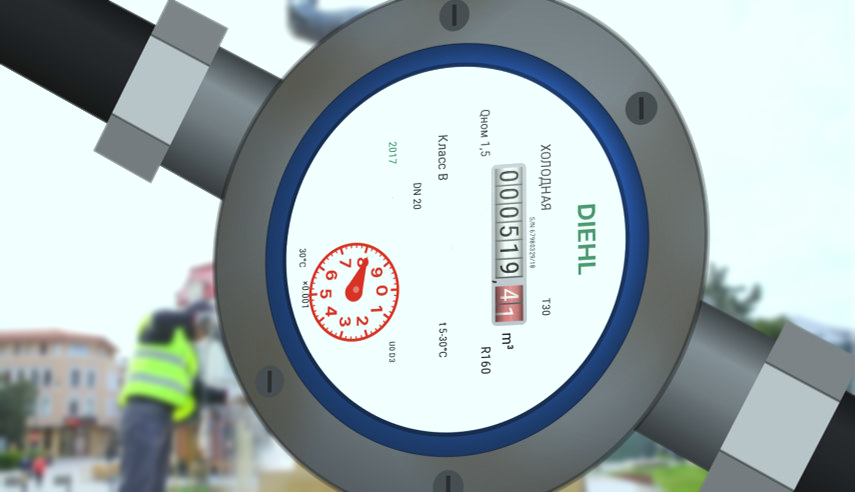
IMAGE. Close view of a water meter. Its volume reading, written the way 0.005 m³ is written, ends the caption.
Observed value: 519.408 m³
